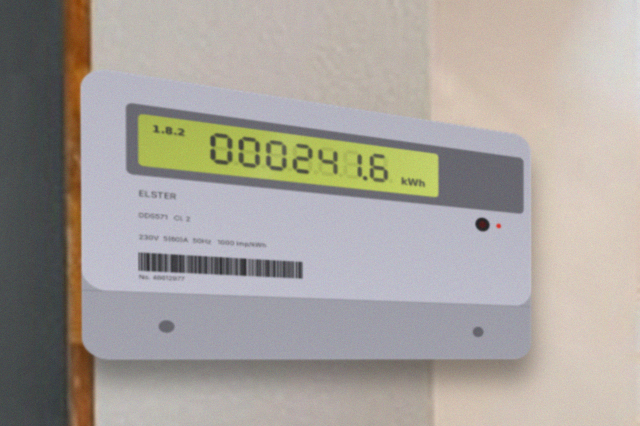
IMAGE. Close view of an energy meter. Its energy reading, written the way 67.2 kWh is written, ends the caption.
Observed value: 241.6 kWh
